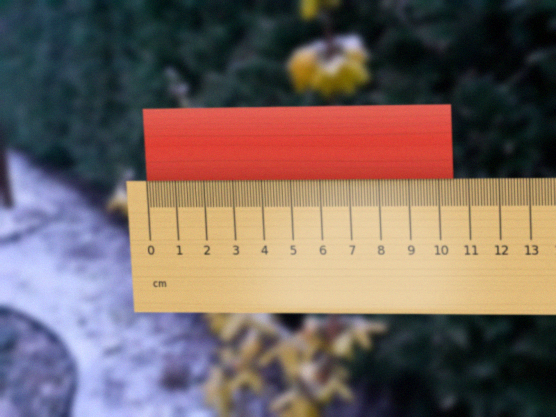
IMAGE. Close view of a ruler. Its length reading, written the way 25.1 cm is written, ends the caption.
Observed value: 10.5 cm
